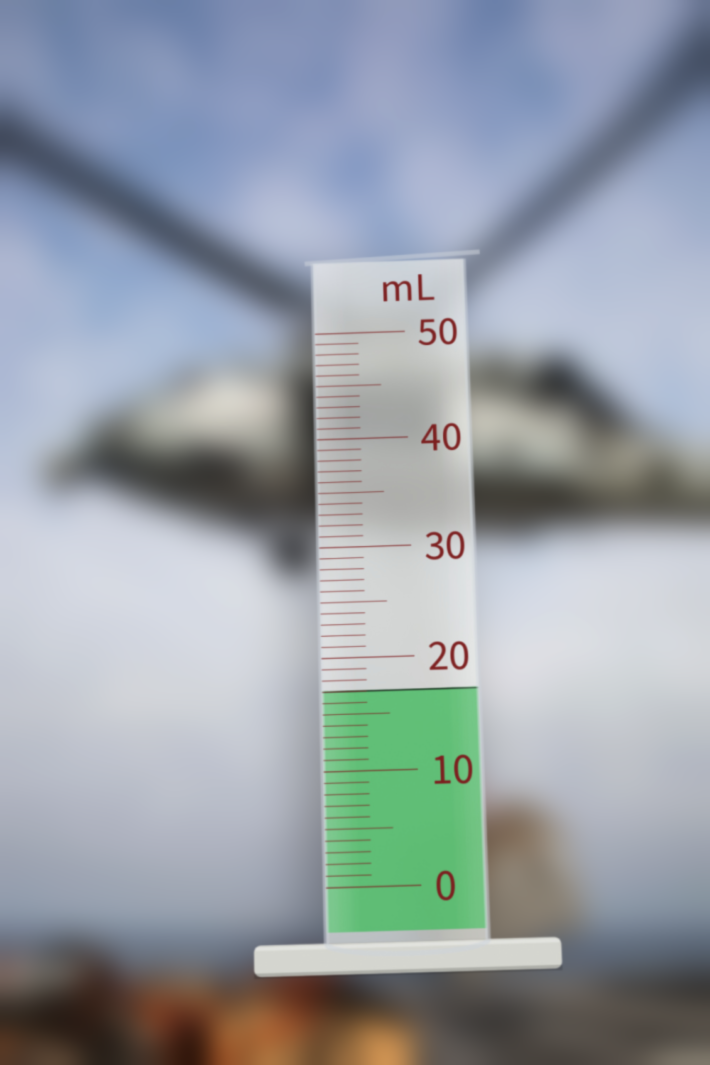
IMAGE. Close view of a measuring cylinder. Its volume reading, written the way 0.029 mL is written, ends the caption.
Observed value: 17 mL
